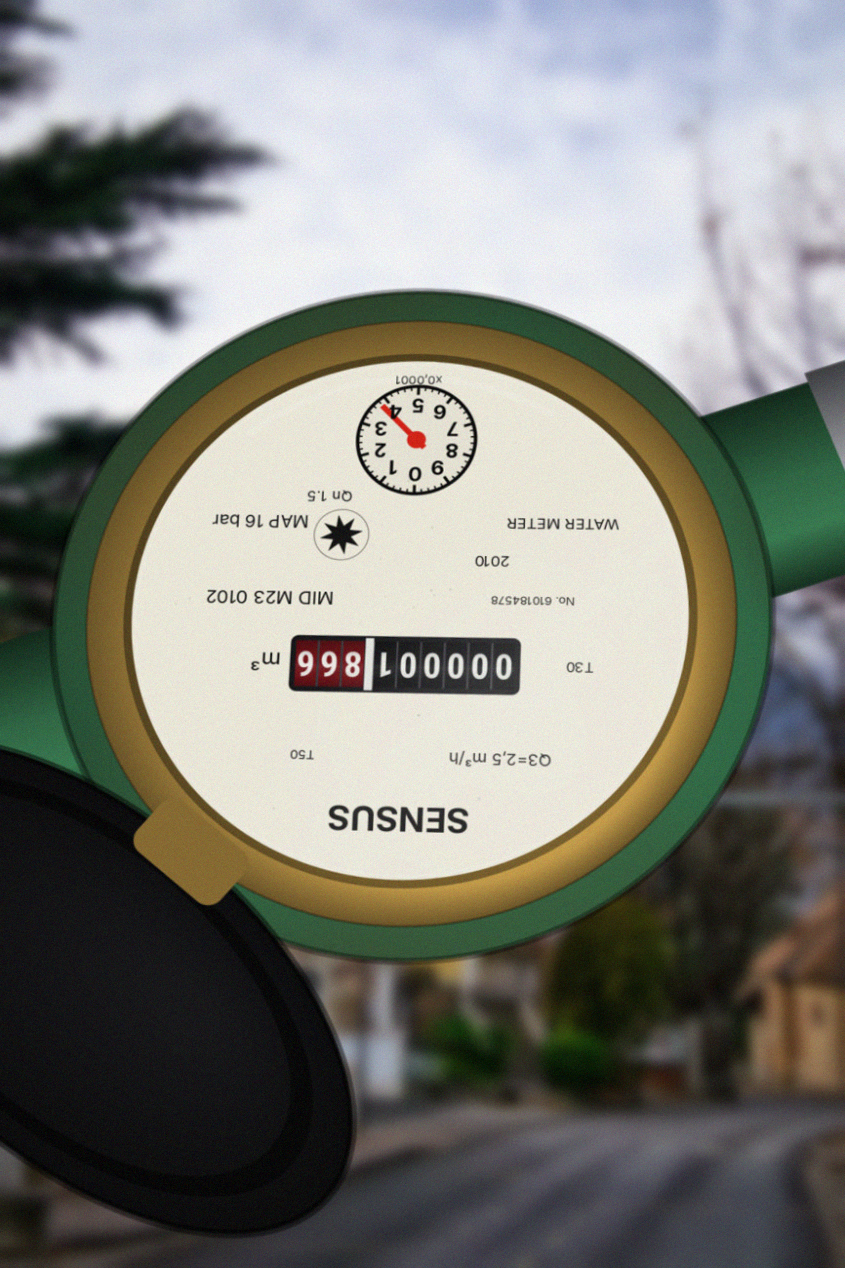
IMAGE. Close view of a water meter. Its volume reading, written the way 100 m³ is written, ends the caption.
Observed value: 1.8663 m³
